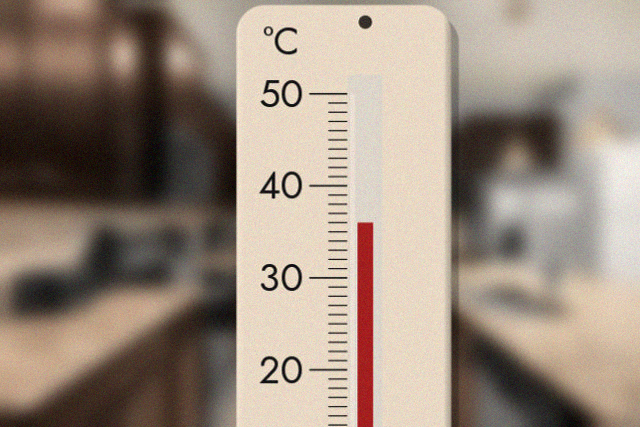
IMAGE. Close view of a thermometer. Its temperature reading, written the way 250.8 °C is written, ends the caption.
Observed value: 36 °C
